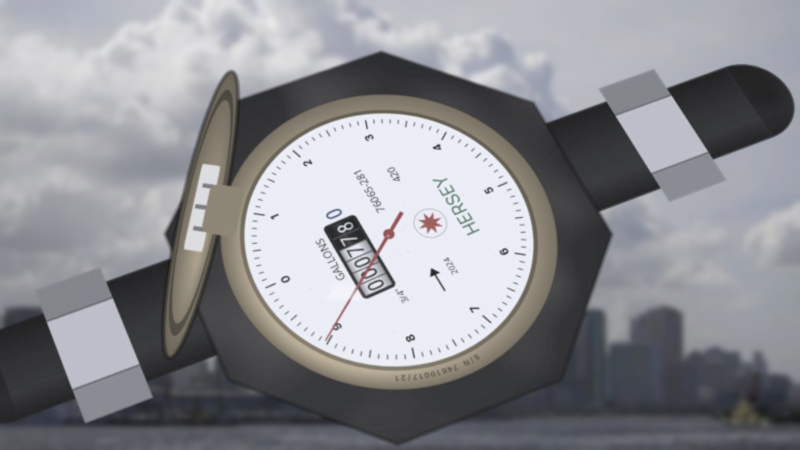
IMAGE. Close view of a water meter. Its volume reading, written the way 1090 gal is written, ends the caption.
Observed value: 7779.0 gal
